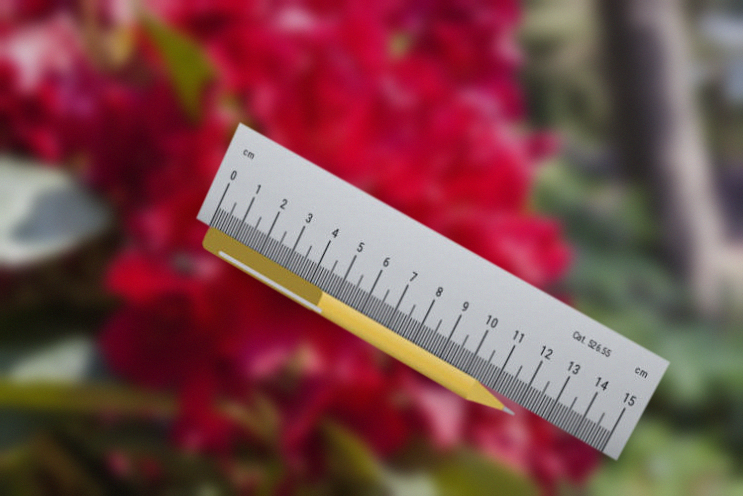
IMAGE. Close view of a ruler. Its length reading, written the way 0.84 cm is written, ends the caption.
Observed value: 12 cm
